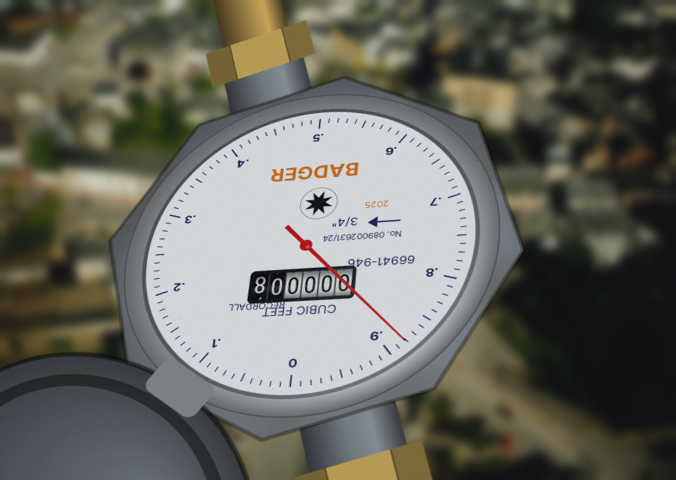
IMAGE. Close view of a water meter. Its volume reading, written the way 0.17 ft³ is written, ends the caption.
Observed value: 7.88 ft³
